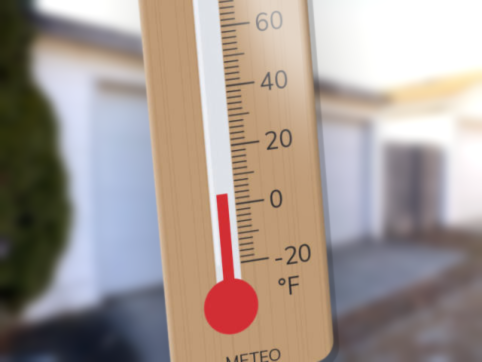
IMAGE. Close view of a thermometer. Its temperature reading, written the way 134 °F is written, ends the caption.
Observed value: 4 °F
